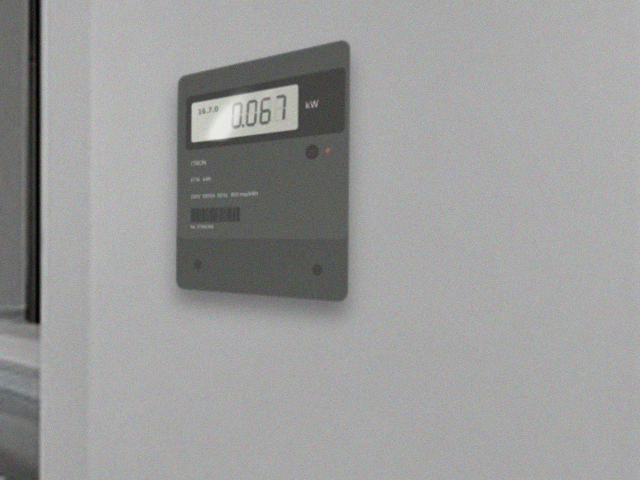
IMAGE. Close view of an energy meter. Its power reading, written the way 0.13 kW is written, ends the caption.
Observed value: 0.067 kW
